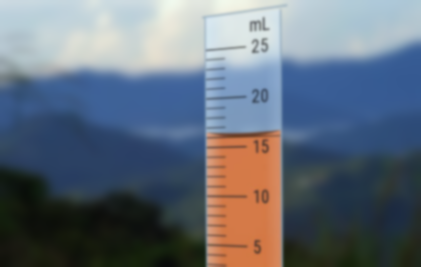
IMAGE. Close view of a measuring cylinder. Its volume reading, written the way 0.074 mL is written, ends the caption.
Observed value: 16 mL
